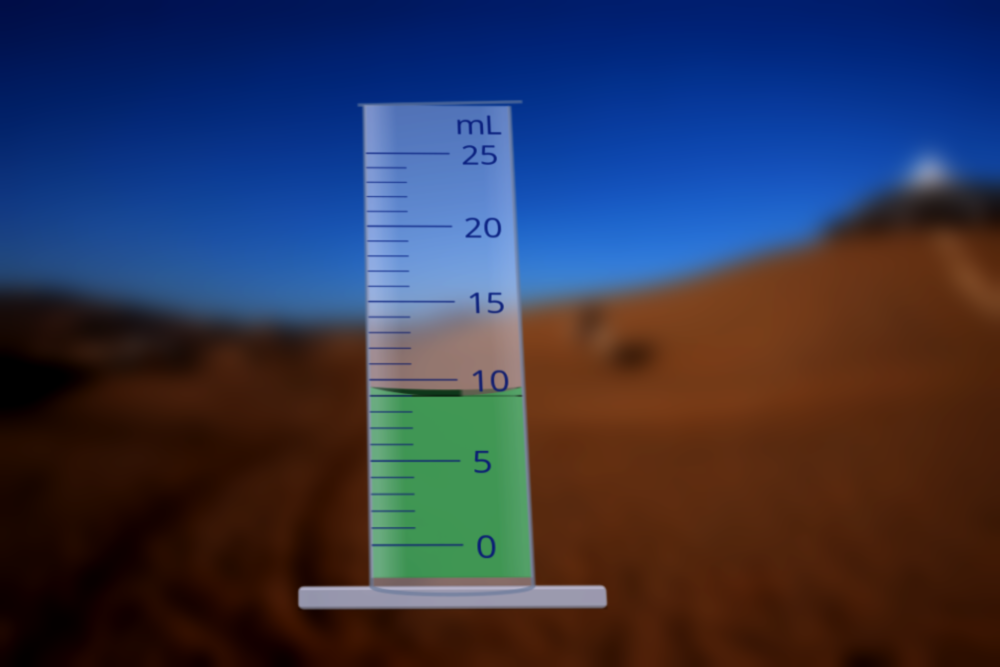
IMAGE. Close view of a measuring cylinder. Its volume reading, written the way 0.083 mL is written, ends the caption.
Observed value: 9 mL
